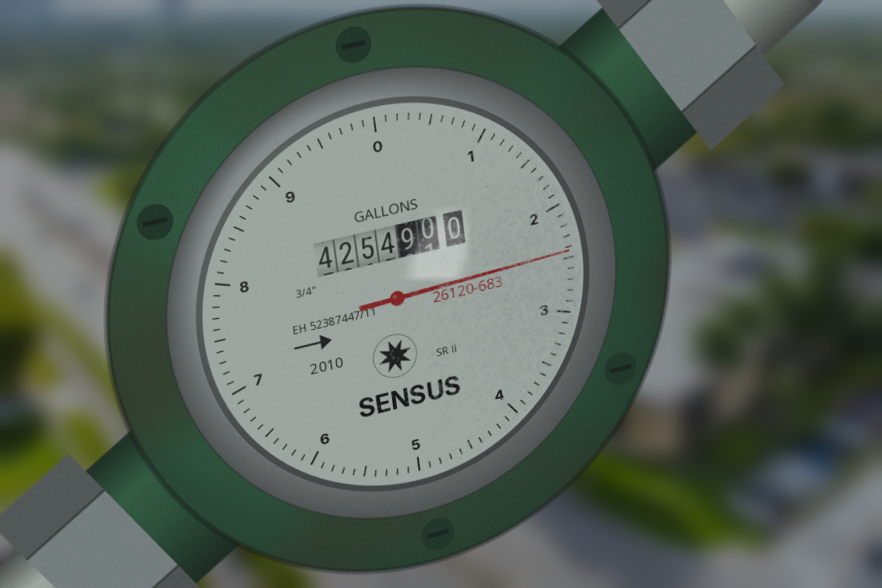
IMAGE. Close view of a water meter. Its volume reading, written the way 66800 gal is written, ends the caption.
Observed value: 4254902.4 gal
